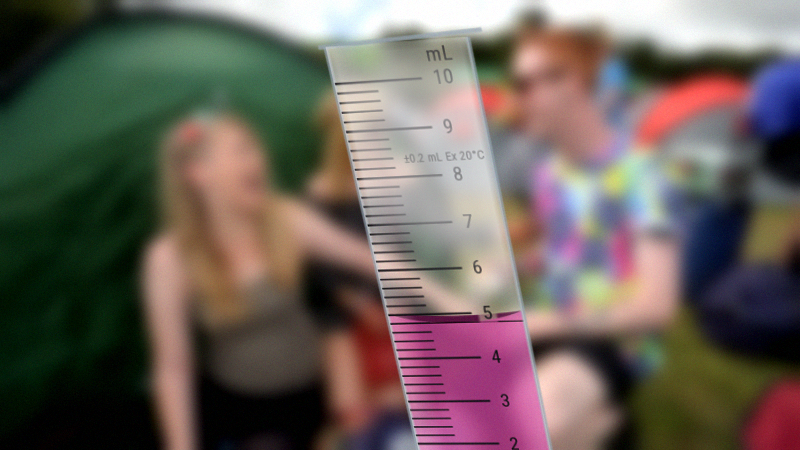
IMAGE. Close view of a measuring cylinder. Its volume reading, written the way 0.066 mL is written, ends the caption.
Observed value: 4.8 mL
